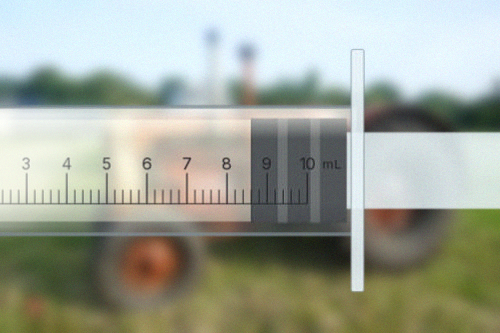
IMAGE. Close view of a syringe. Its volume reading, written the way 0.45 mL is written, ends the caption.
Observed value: 8.6 mL
